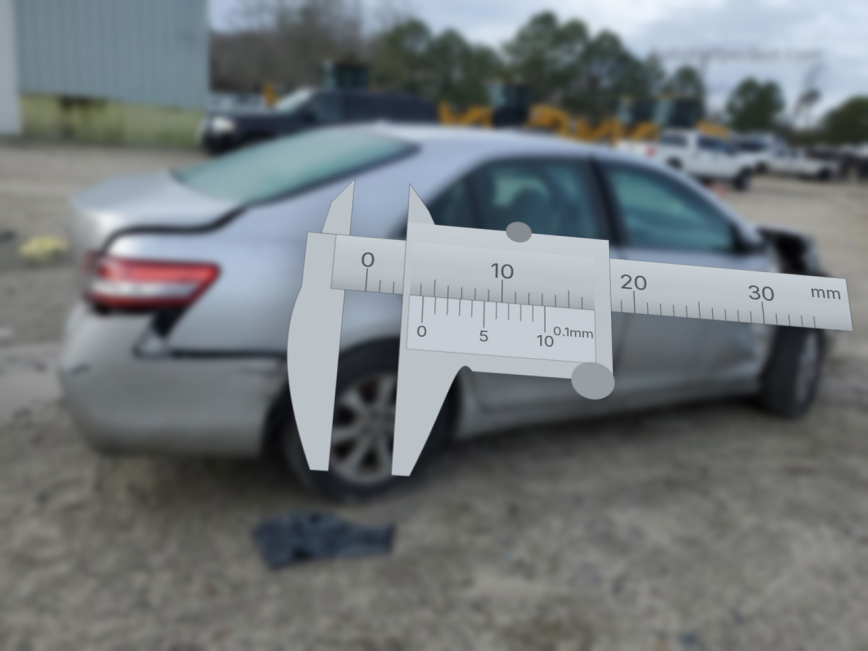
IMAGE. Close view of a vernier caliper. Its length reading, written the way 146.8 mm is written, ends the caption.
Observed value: 4.2 mm
